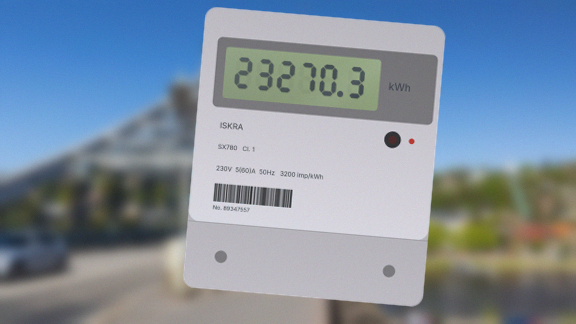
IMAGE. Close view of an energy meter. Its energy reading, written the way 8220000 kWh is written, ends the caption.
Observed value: 23270.3 kWh
